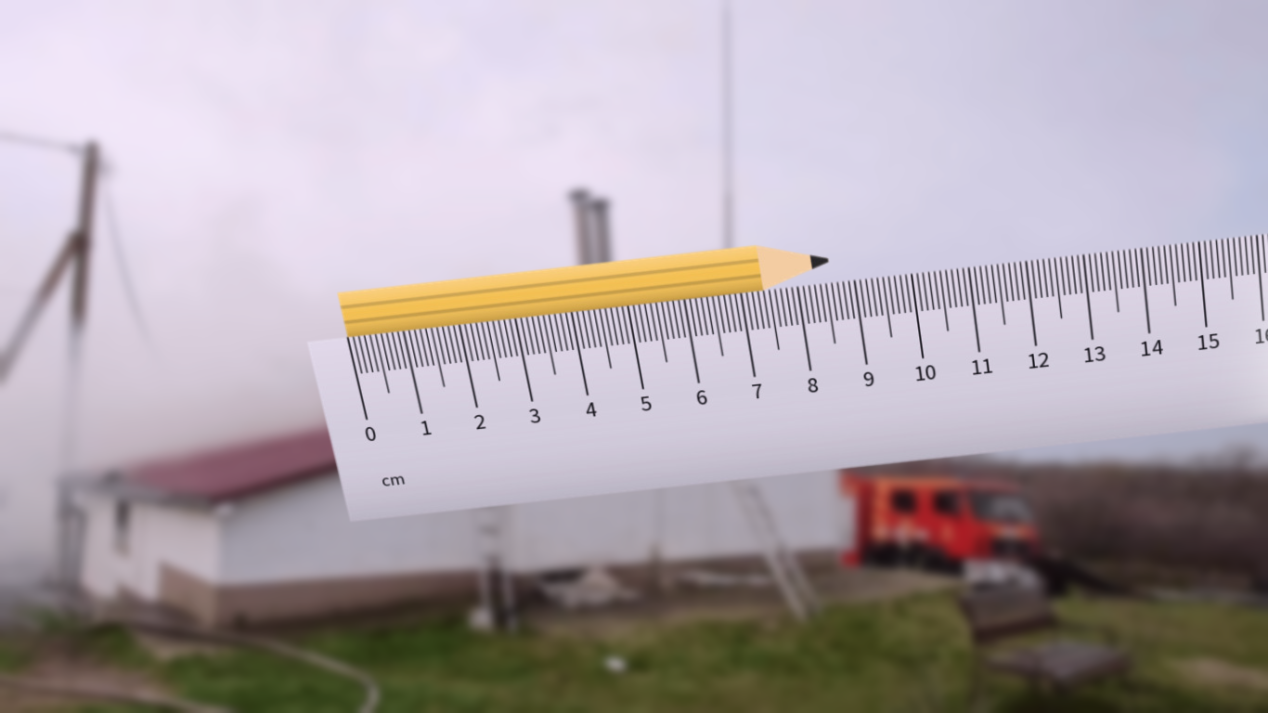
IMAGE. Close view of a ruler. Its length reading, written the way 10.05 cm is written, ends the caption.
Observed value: 8.6 cm
